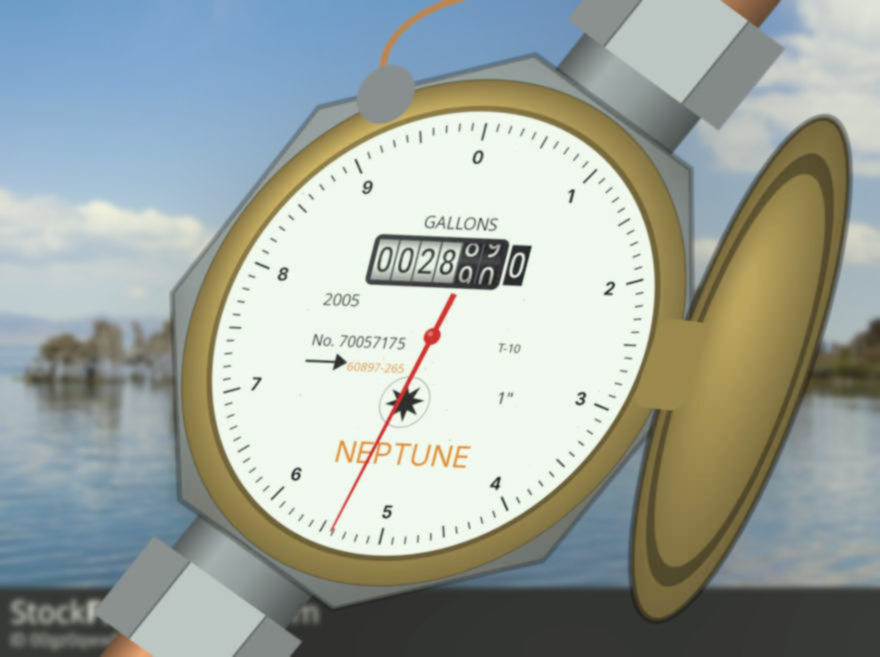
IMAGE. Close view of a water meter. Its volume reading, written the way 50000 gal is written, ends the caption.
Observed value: 28895.4 gal
